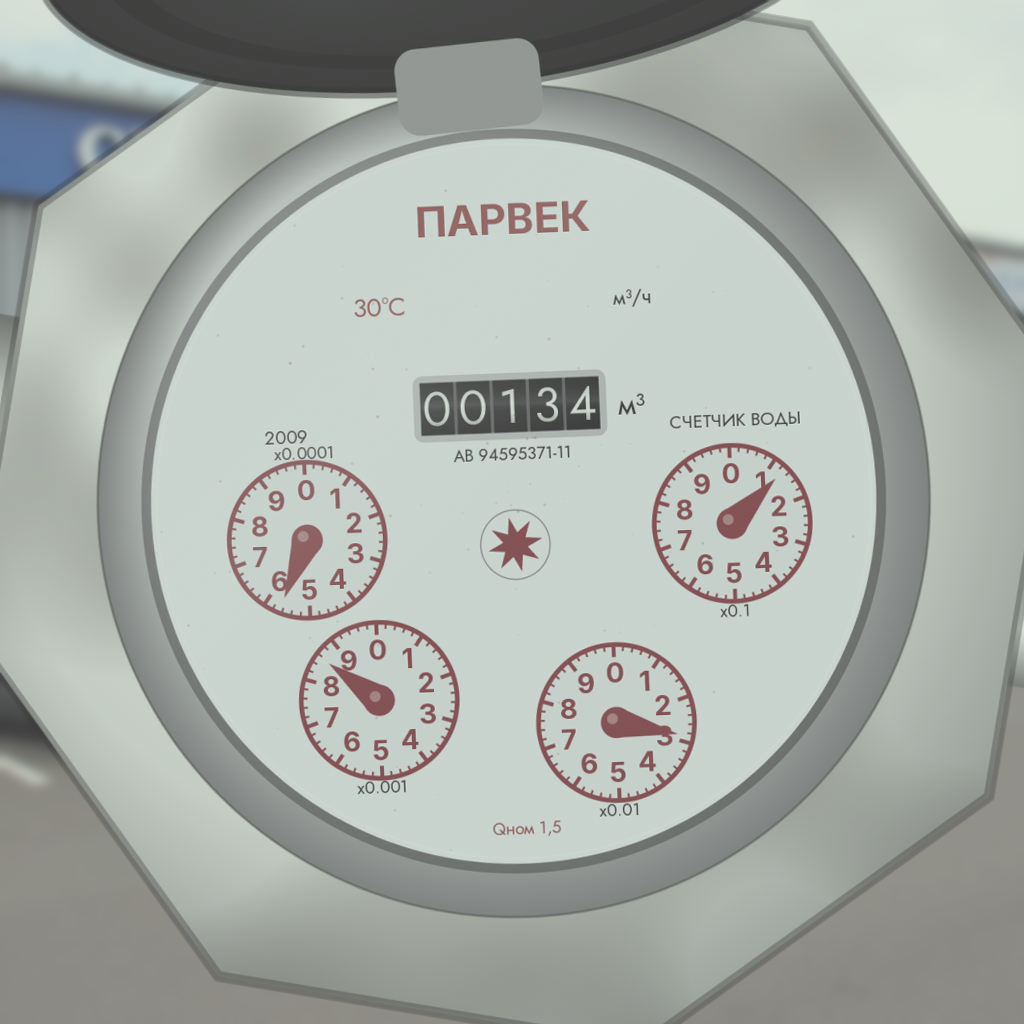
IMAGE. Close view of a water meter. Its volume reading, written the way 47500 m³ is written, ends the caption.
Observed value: 134.1285 m³
